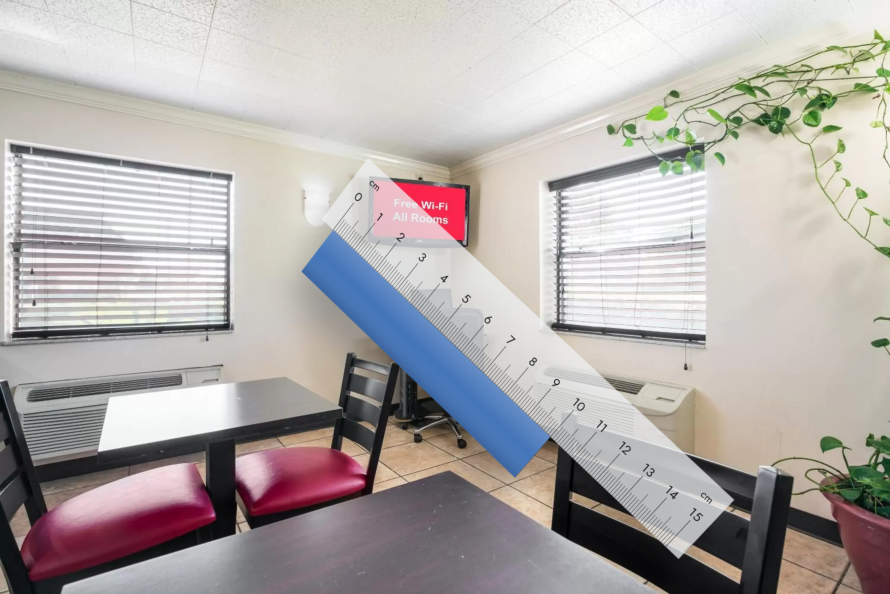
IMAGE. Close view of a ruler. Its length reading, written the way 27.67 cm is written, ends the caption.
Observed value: 10 cm
